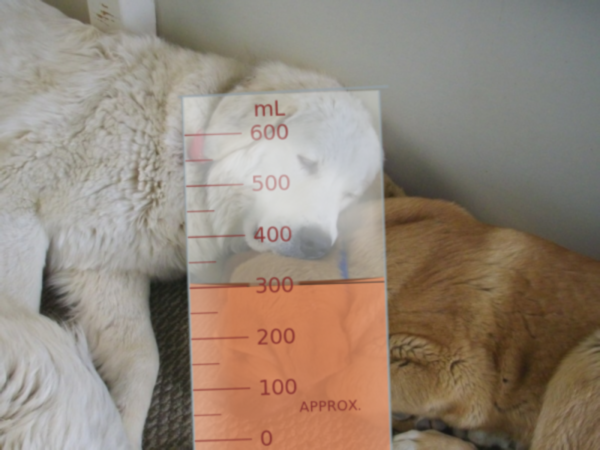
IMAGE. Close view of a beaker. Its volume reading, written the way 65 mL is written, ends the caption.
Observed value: 300 mL
